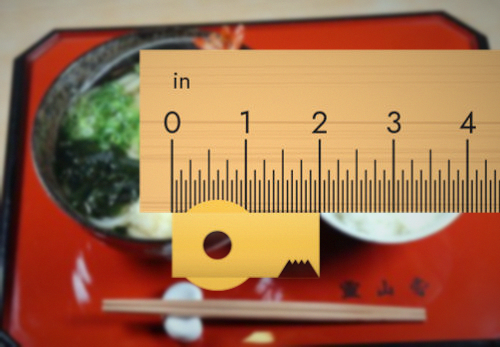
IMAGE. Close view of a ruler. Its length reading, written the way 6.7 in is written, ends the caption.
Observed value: 2 in
